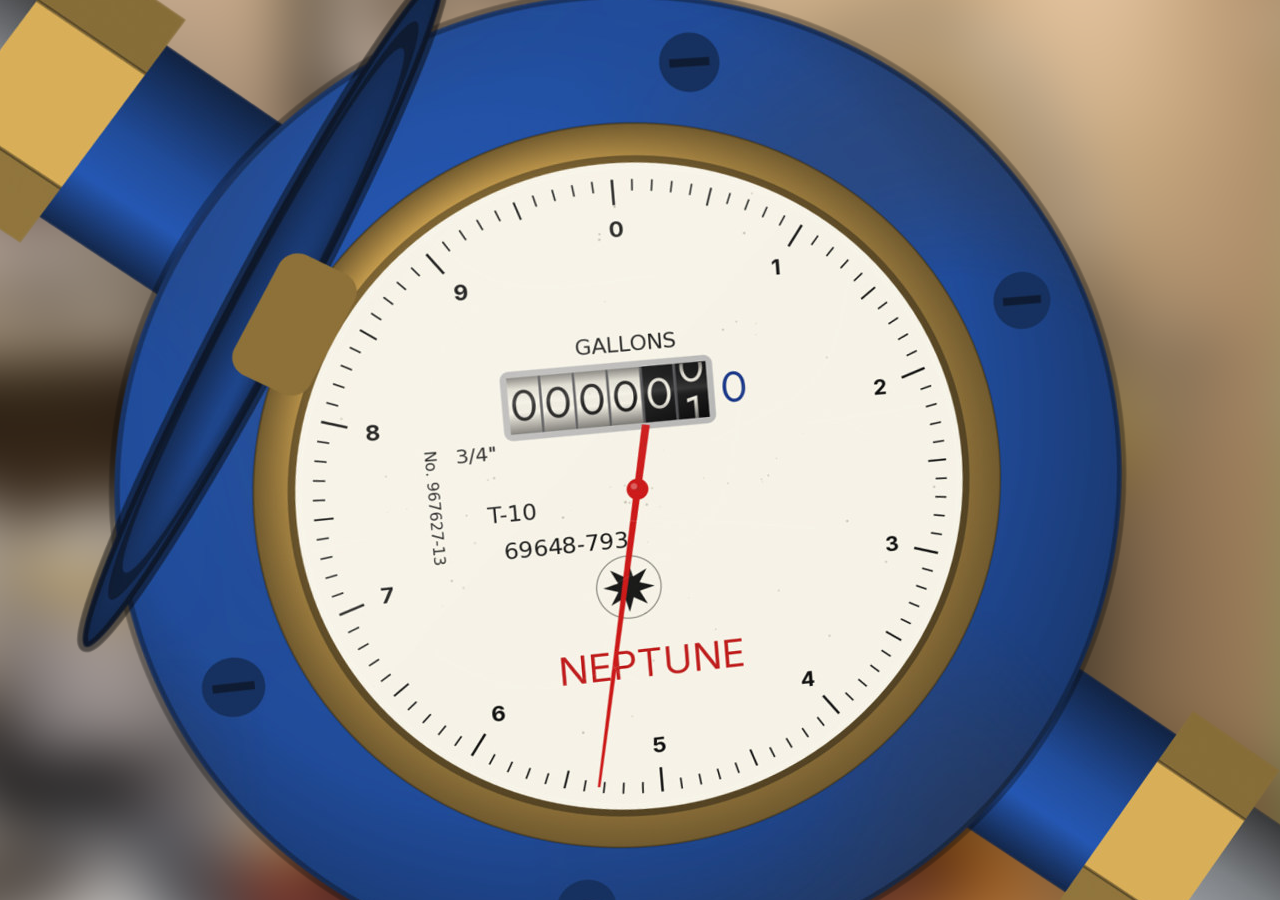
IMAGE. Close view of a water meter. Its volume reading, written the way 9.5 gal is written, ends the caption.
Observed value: 5.3 gal
